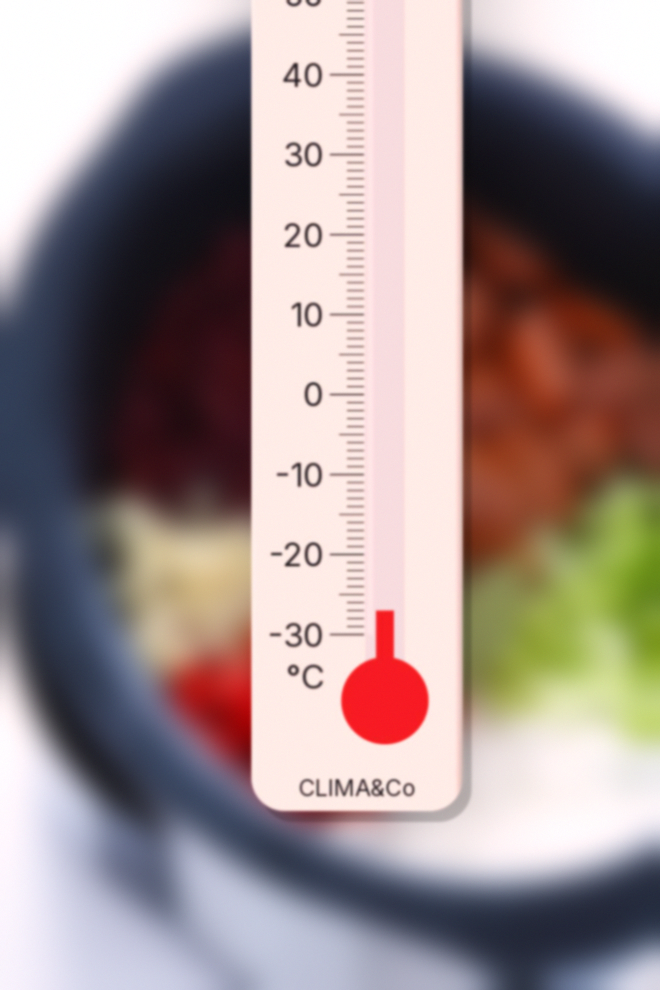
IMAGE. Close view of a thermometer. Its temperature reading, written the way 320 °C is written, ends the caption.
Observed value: -27 °C
